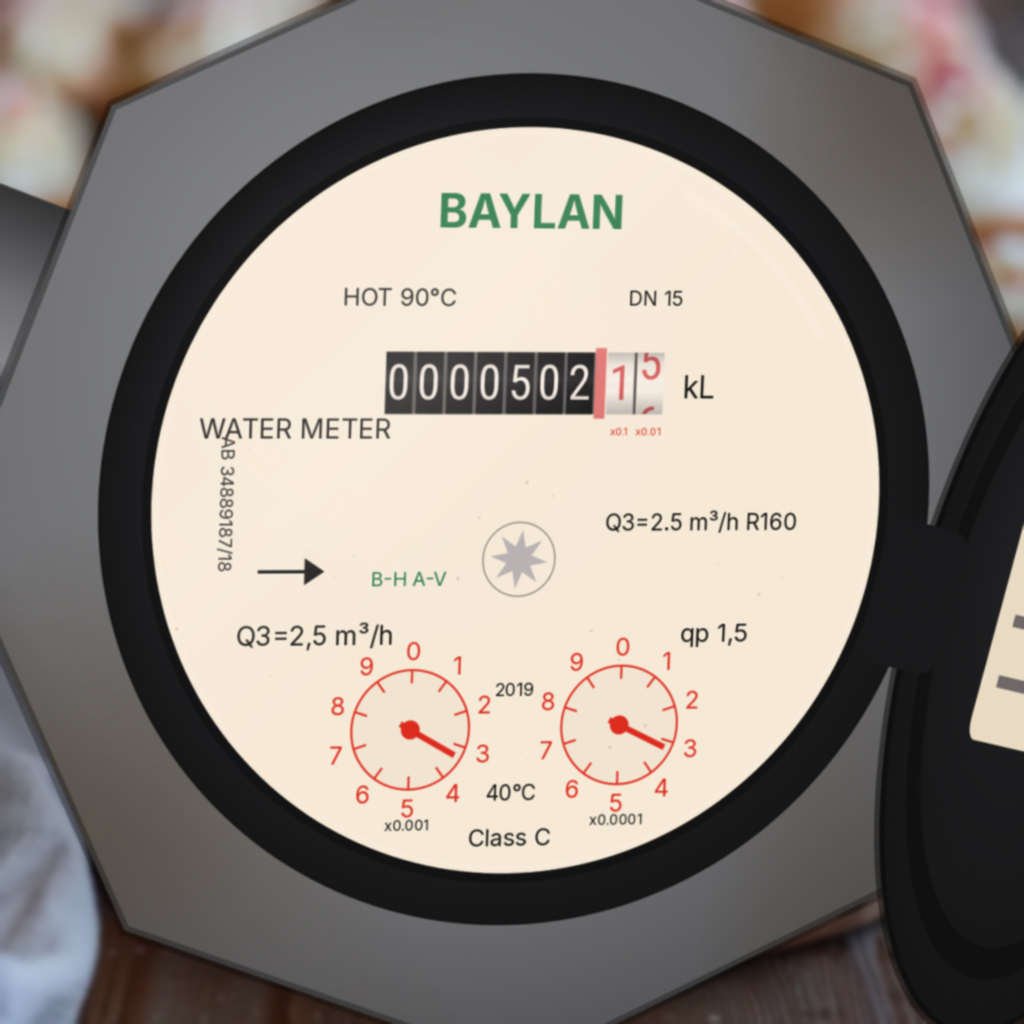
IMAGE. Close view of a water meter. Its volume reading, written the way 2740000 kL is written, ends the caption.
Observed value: 502.1533 kL
